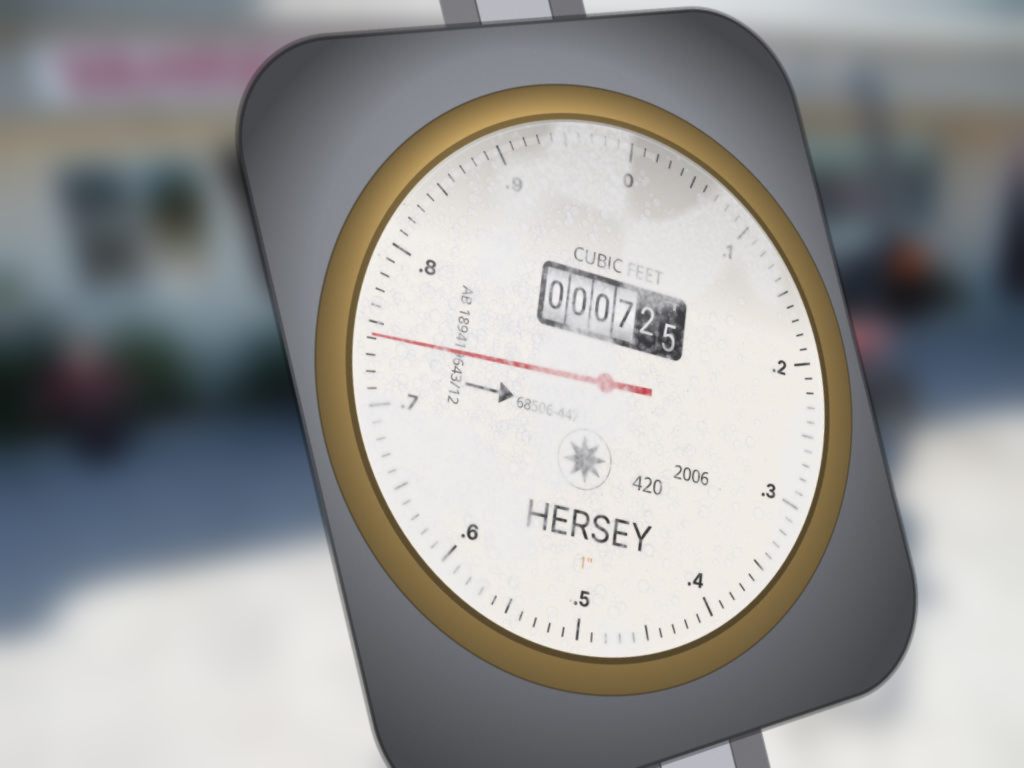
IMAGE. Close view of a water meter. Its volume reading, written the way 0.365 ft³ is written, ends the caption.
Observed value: 724.74 ft³
